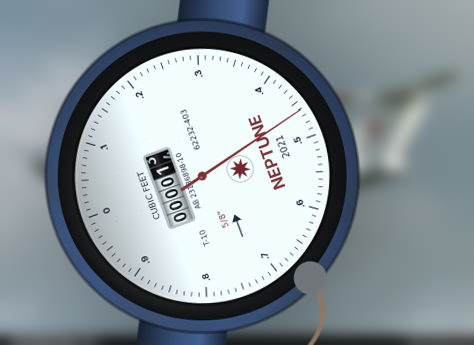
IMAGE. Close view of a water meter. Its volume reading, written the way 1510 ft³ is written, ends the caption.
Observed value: 13.46 ft³
